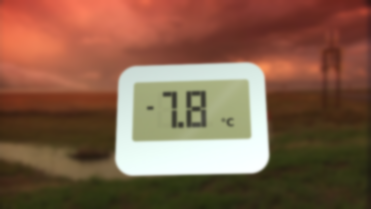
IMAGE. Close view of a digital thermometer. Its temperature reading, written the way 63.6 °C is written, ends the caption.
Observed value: -7.8 °C
